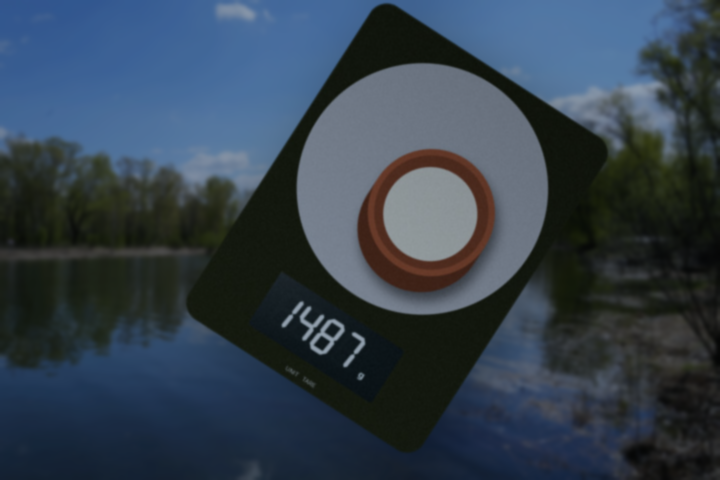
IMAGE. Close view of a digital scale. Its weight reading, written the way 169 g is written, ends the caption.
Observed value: 1487 g
